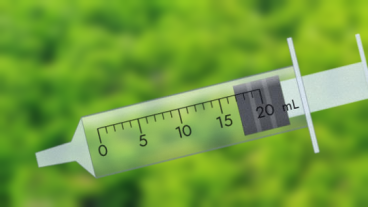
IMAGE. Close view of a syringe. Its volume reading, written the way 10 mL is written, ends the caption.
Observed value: 17 mL
